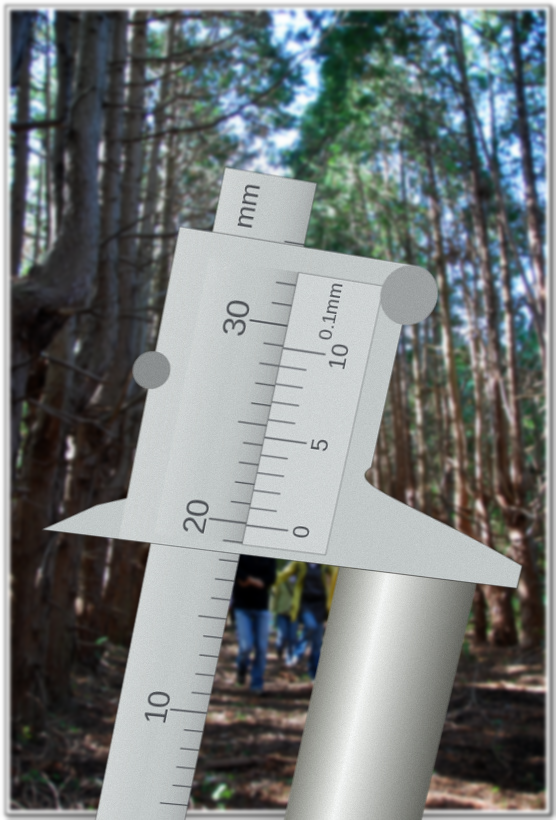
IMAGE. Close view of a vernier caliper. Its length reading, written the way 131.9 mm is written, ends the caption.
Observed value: 19.9 mm
